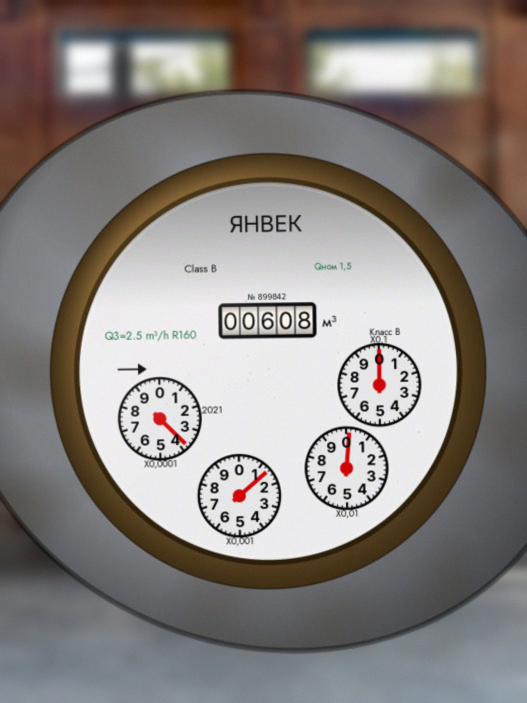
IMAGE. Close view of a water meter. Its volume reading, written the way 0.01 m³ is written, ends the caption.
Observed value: 608.0013 m³
